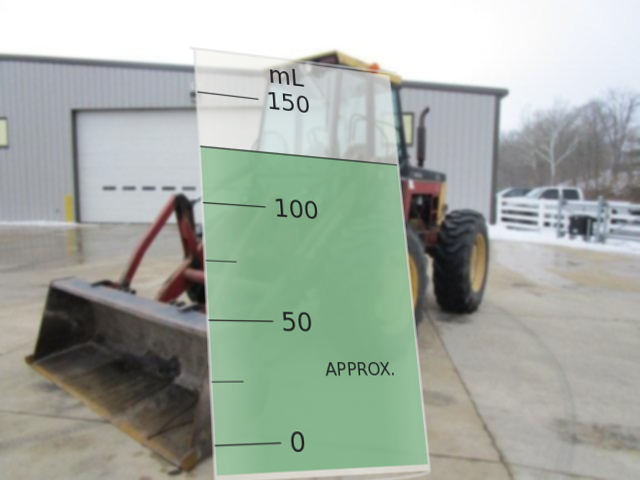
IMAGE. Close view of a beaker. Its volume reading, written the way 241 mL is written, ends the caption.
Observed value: 125 mL
